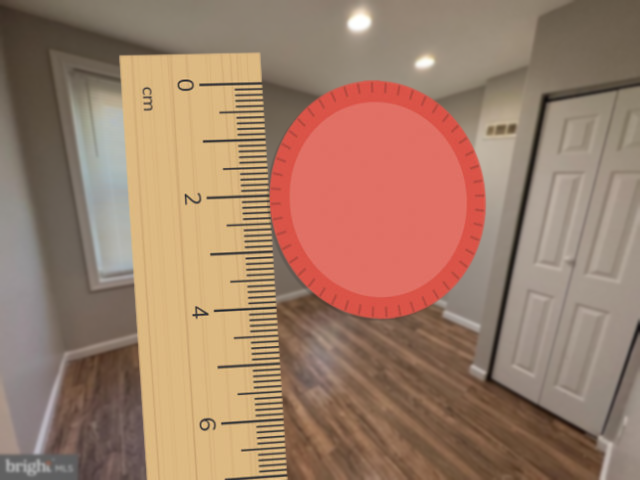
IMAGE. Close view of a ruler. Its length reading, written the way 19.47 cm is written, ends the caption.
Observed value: 4.3 cm
